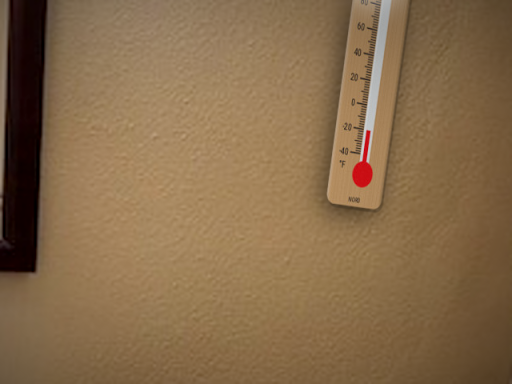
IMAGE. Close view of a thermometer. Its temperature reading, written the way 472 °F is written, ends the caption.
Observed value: -20 °F
